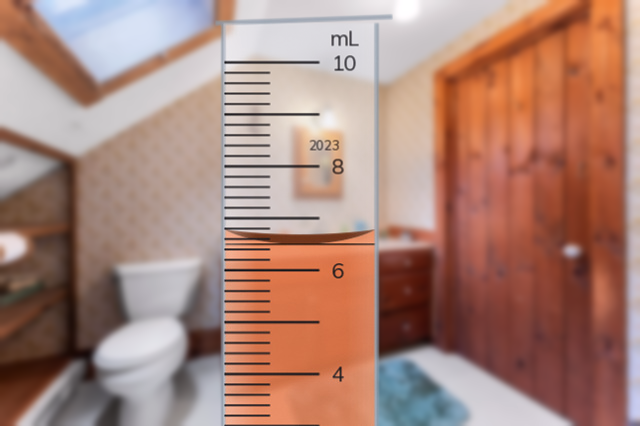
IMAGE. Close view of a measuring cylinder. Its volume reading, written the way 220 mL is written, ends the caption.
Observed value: 6.5 mL
